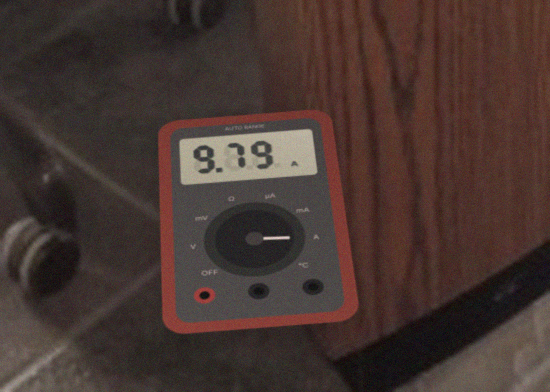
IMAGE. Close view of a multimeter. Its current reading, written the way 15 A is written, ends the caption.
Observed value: 9.79 A
